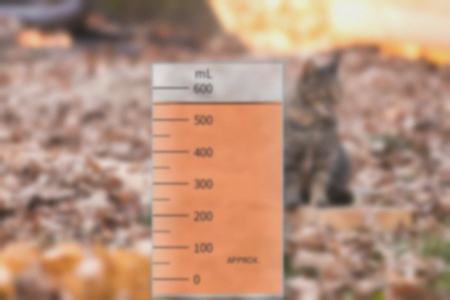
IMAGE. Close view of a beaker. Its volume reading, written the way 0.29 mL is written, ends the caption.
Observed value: 550 mL
